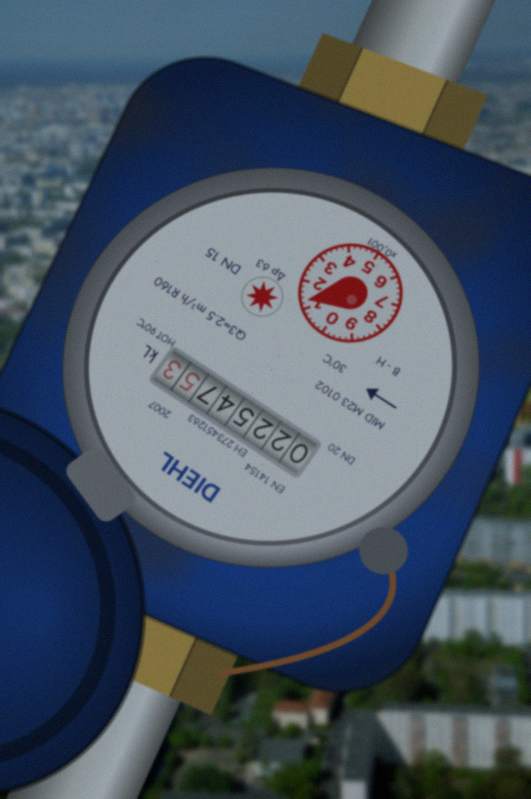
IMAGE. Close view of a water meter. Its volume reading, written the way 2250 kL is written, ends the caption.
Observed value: 22547.531 kL
